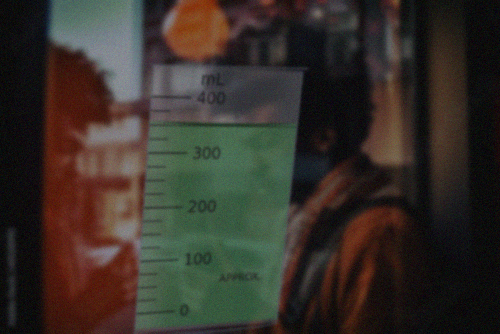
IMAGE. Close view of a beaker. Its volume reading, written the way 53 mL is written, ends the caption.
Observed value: 350 mL
